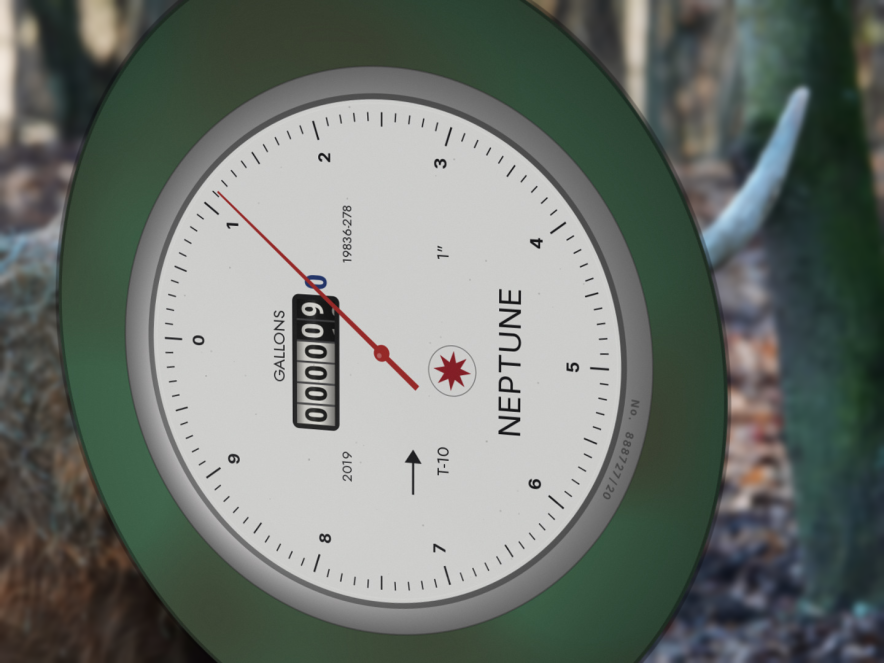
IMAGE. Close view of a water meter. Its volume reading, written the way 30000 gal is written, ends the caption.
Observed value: 91.1 gal
